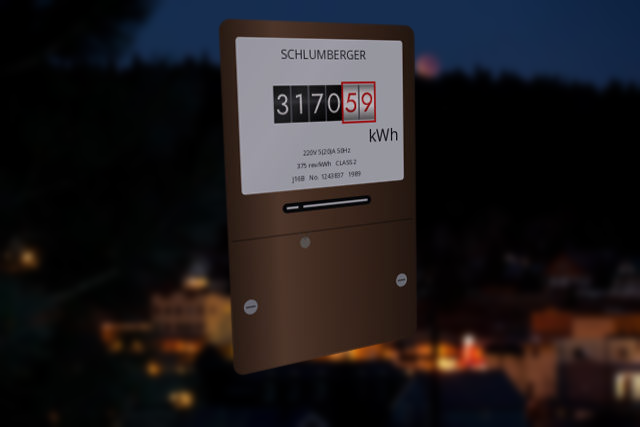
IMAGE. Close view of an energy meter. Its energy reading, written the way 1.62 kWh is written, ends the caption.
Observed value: 3170.59 kWh
